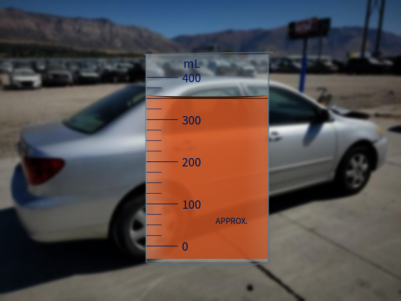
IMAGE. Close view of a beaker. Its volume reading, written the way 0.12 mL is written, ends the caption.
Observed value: 350 mL
